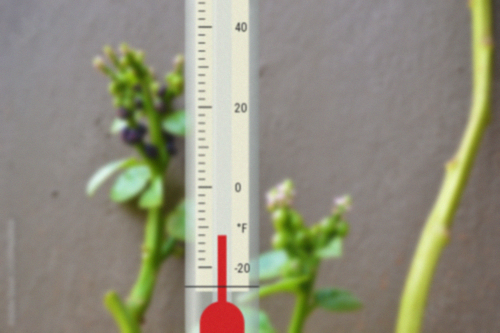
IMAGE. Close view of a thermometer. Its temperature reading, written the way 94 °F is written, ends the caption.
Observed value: -12 °F
